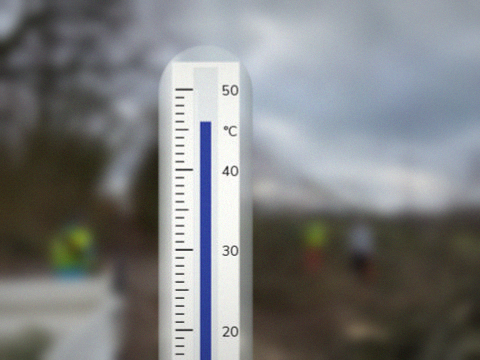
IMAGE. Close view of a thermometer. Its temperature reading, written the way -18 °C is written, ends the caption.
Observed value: 46 °C
